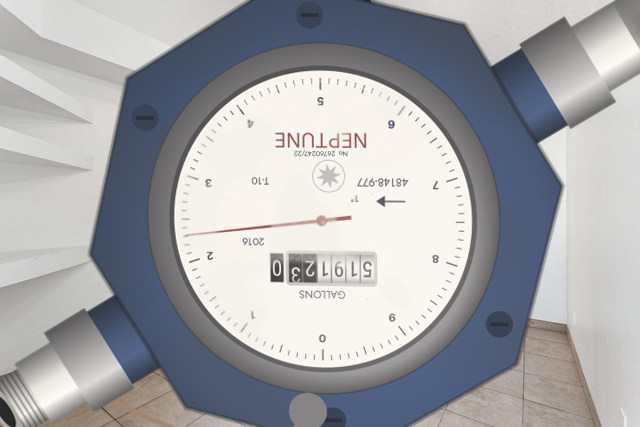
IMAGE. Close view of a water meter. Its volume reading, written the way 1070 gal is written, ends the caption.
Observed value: 5191232.3 gal
